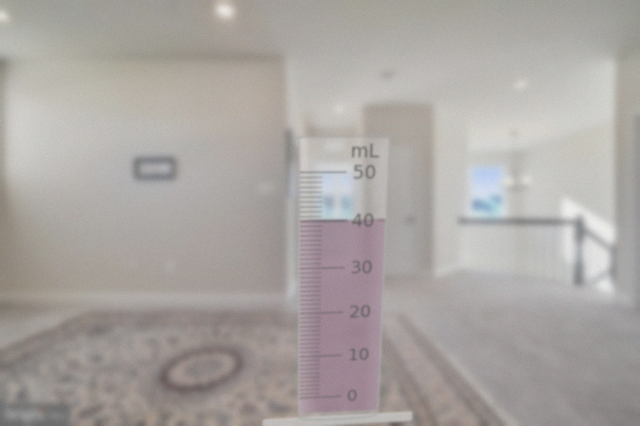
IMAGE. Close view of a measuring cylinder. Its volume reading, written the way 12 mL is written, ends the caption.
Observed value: 40 mL
